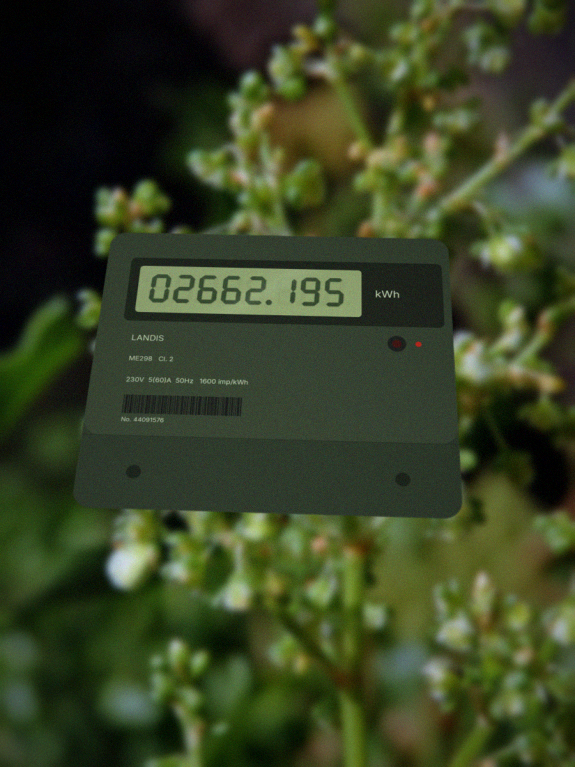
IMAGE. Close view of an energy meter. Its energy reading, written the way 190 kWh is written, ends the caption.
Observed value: 2662.195 kWh
